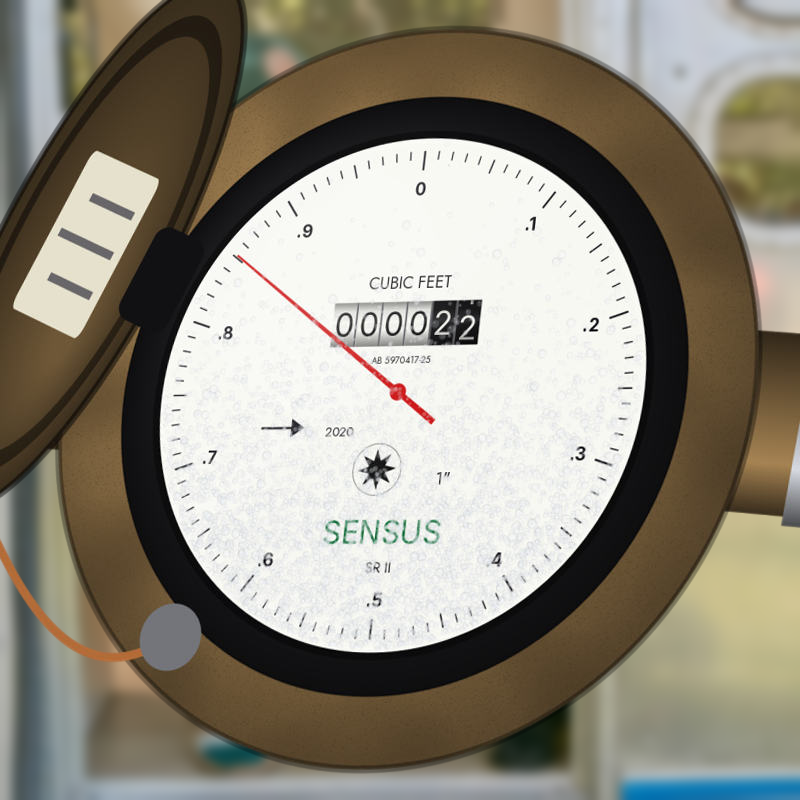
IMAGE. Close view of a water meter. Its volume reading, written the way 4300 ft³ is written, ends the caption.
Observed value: 21.85 ft³
